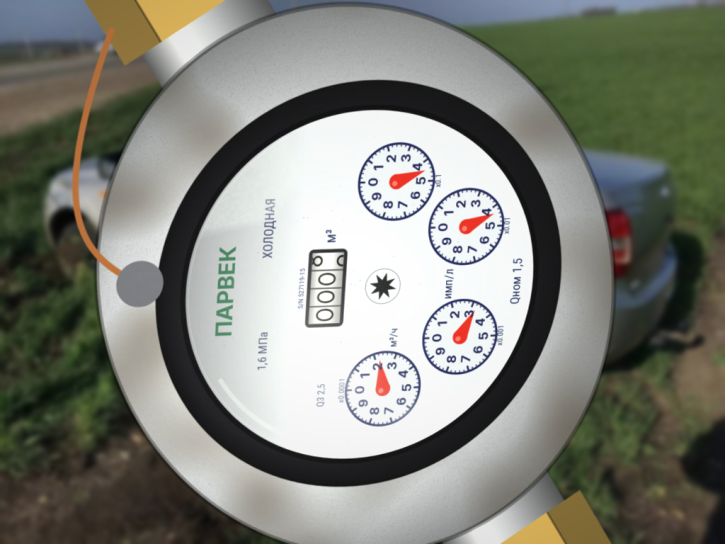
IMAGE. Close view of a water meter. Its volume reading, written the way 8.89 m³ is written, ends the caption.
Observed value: 8.4432 m³
